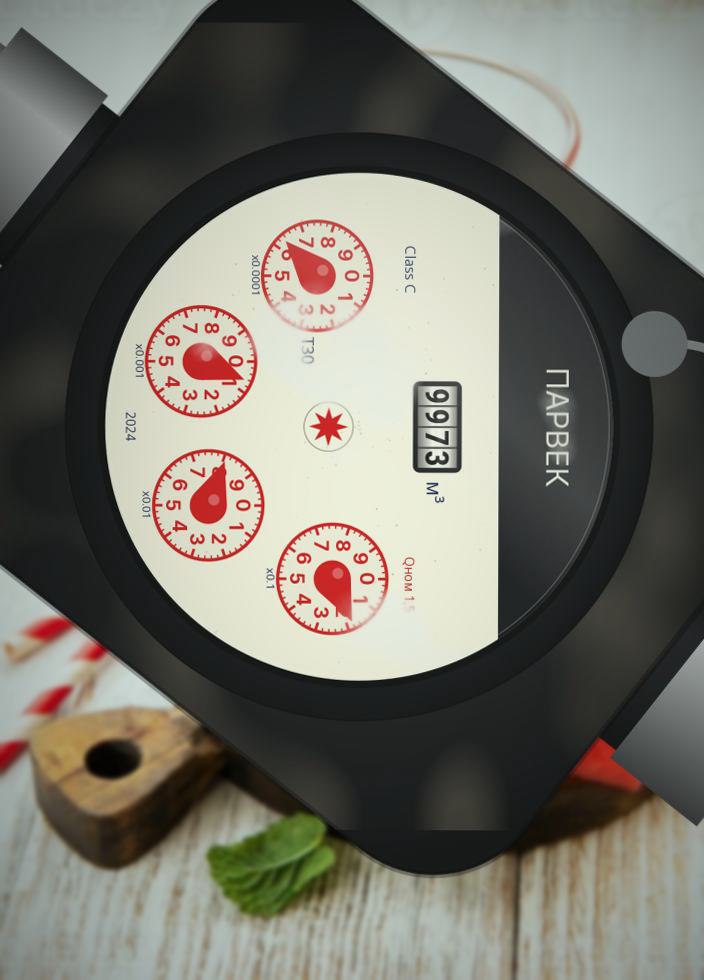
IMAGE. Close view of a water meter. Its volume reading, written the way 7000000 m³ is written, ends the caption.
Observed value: 9973.1806 m³
